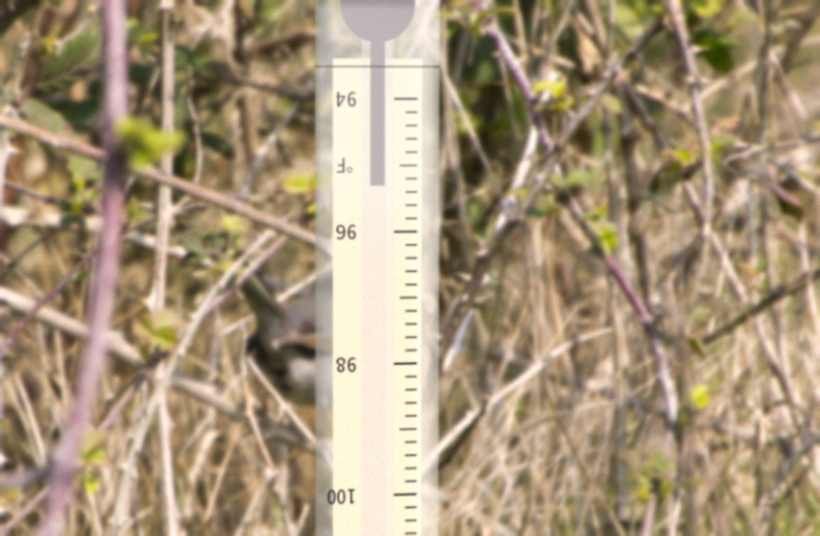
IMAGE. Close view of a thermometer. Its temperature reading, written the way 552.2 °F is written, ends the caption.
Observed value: 95.3 °F
